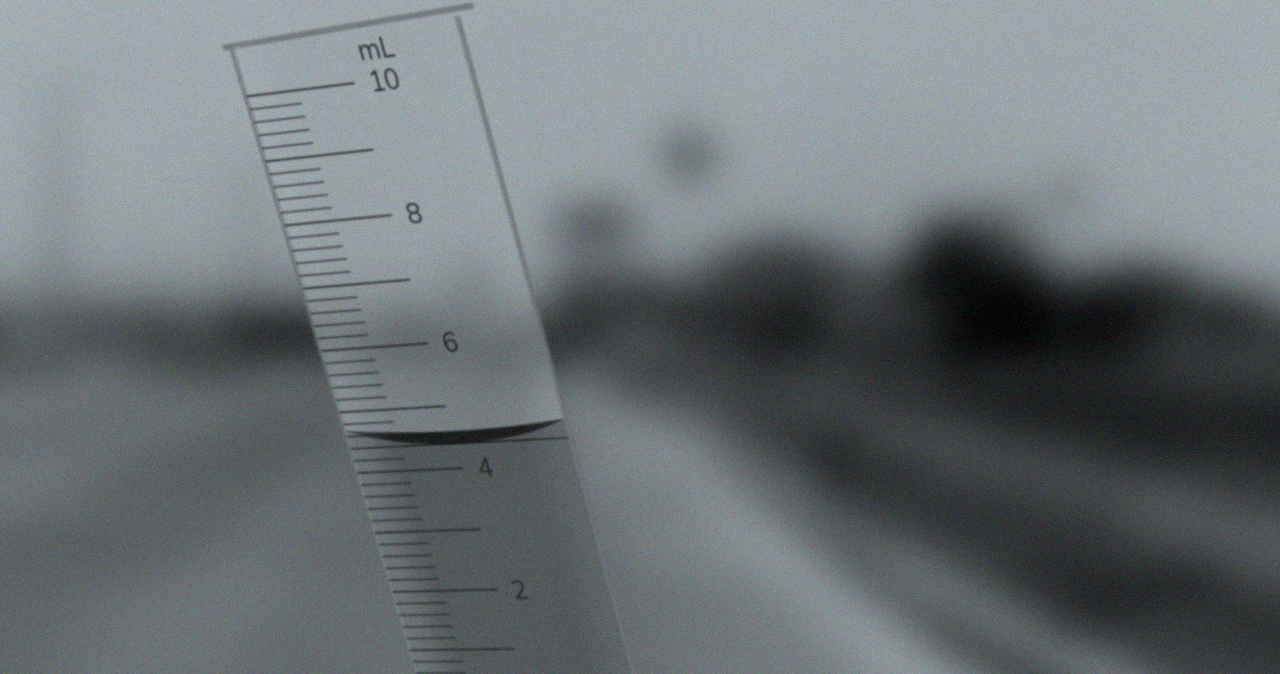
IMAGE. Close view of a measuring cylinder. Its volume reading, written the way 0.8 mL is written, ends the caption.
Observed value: 4.4 mL
